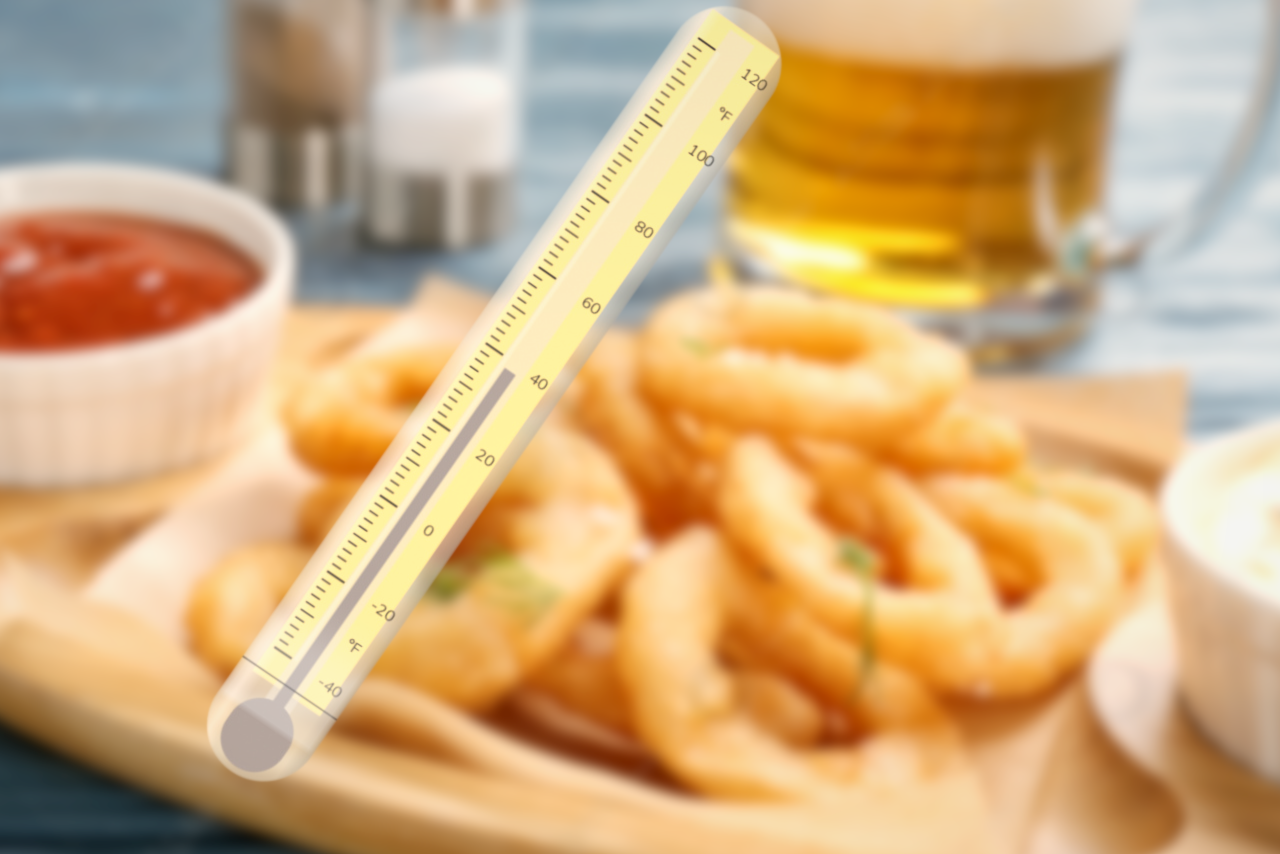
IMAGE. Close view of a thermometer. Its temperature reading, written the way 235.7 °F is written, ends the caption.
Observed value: 38 °F
